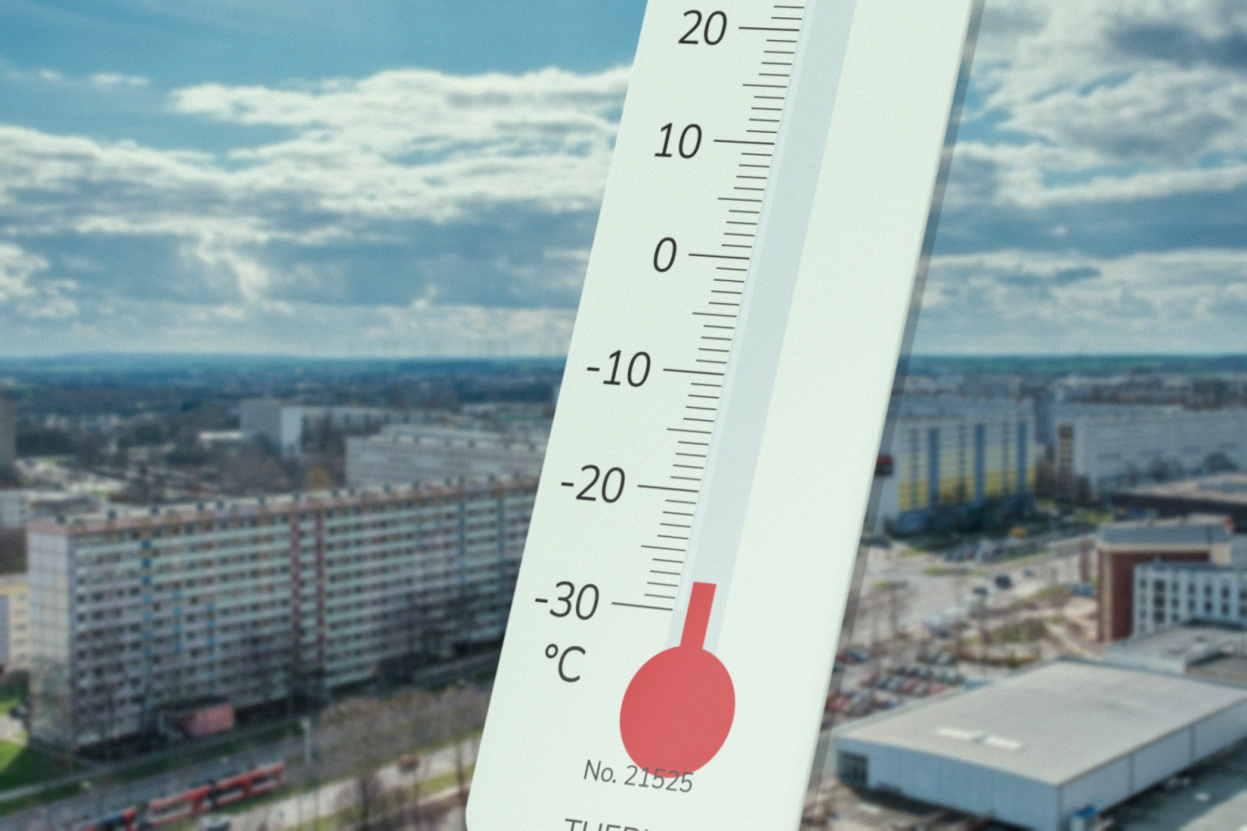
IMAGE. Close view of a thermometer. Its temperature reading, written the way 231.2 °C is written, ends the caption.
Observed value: -27.5 °C
